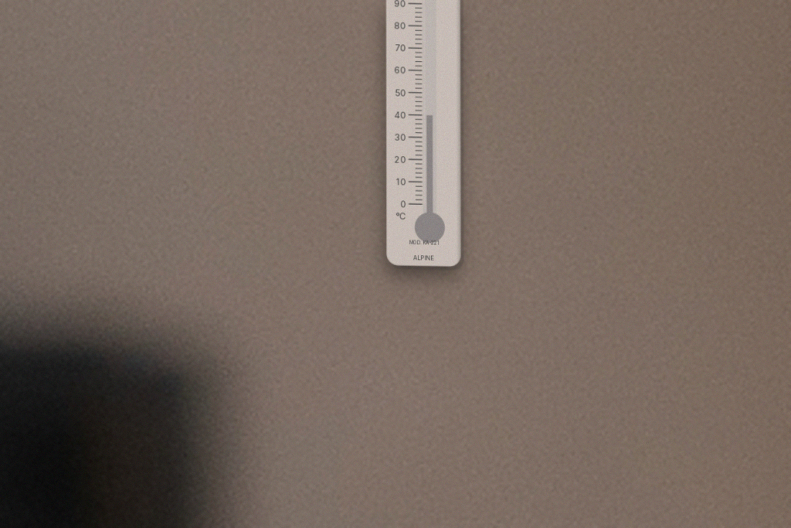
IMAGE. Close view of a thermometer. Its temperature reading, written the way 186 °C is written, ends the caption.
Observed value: 40 °C
